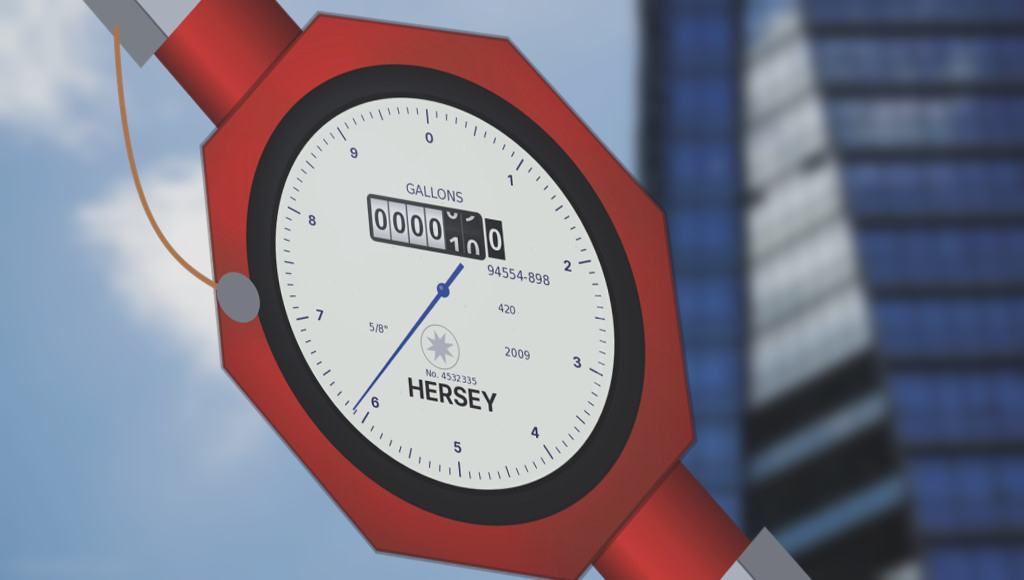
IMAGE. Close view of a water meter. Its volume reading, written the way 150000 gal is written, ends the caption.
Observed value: 96.1 gal
